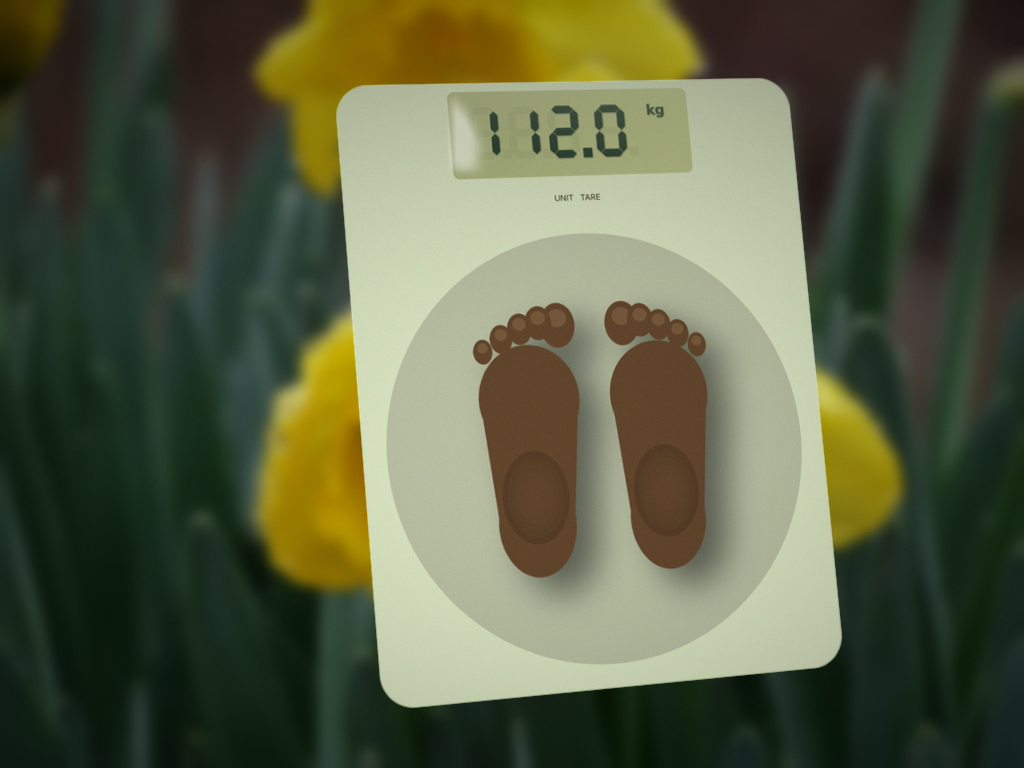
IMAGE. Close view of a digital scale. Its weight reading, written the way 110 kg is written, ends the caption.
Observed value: 112.0 kg
